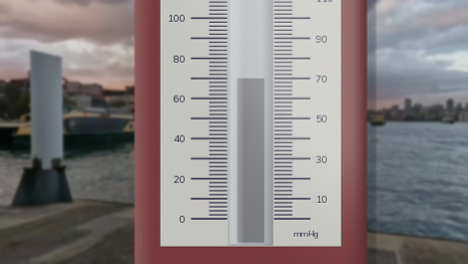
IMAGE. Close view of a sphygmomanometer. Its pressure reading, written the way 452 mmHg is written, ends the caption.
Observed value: 70 mmHg
